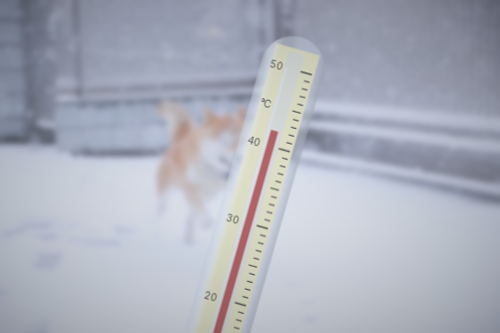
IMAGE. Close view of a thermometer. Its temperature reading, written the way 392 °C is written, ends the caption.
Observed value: 42 °C
